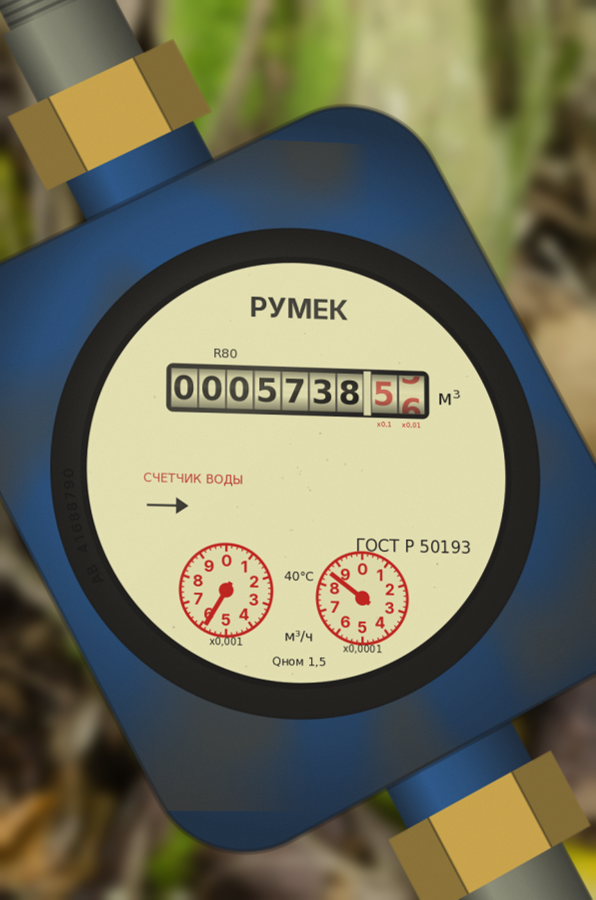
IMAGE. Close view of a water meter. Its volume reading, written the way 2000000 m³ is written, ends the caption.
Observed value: 5738.5558 m³
